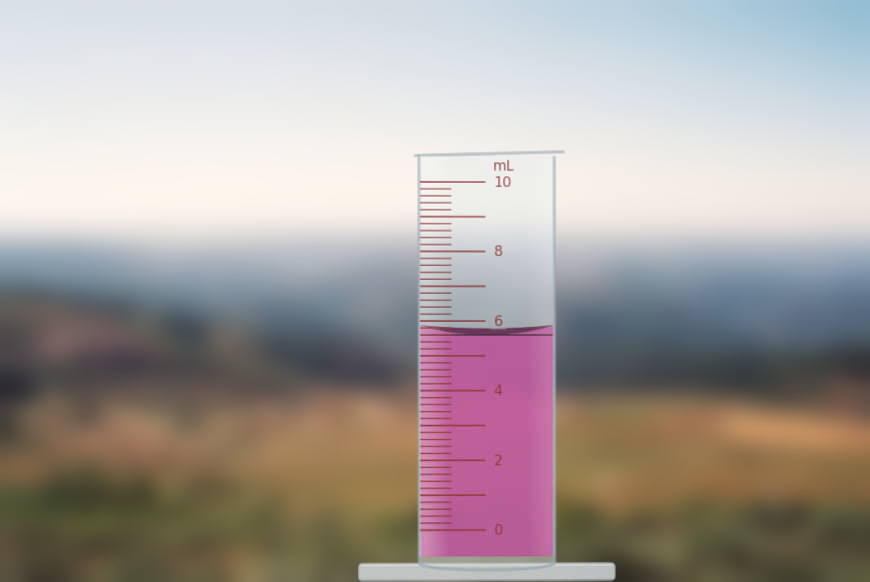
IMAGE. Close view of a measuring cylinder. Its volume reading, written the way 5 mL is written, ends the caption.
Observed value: 5.6 mL
